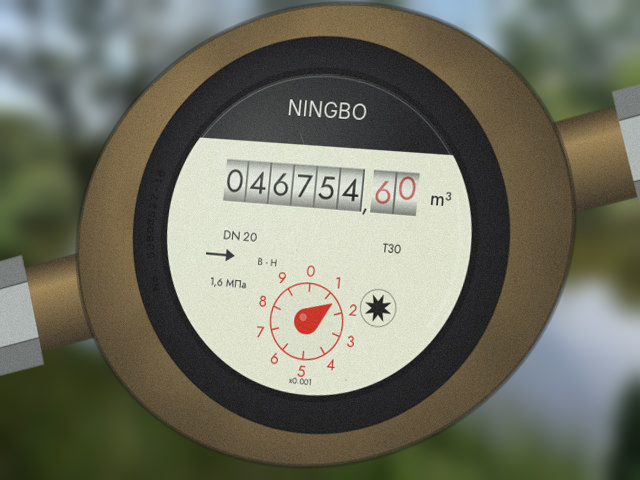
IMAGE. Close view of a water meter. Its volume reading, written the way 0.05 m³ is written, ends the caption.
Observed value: 46754.601 m³
